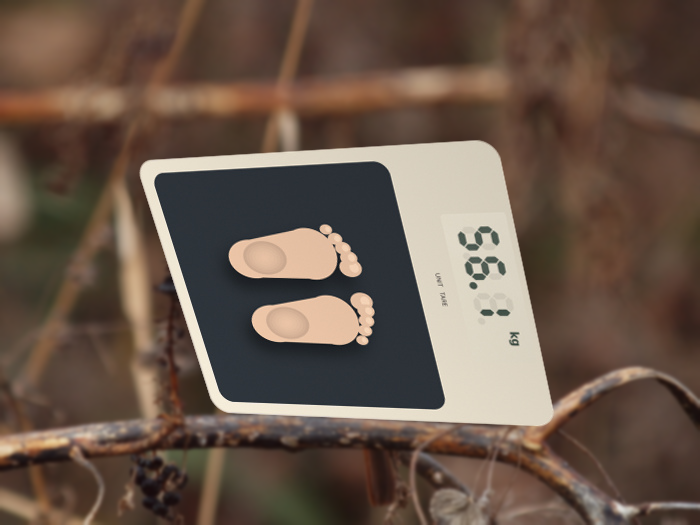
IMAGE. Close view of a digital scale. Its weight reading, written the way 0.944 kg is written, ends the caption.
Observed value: 56.1 kg
